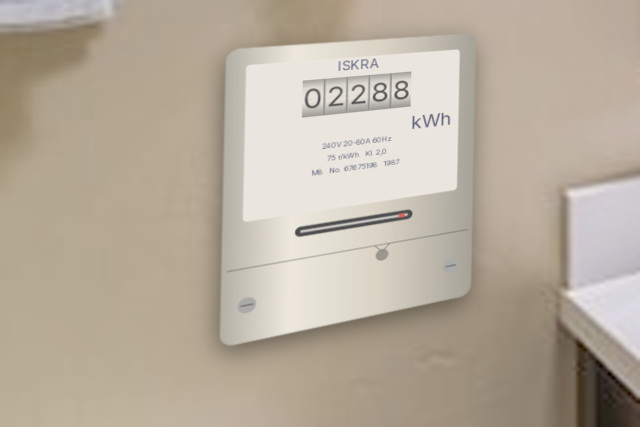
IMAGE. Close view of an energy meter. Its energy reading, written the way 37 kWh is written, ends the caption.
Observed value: 2288 kWh
